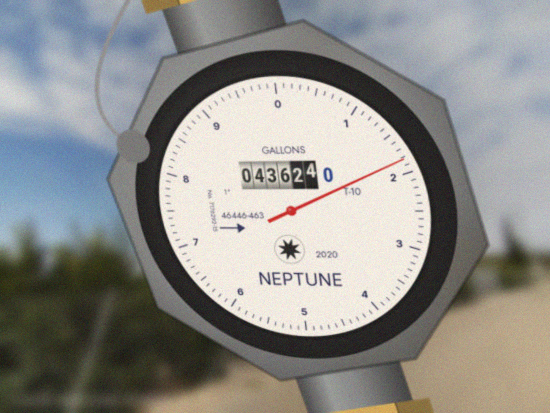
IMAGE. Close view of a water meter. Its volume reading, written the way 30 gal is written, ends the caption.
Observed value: 436241.8 gal
